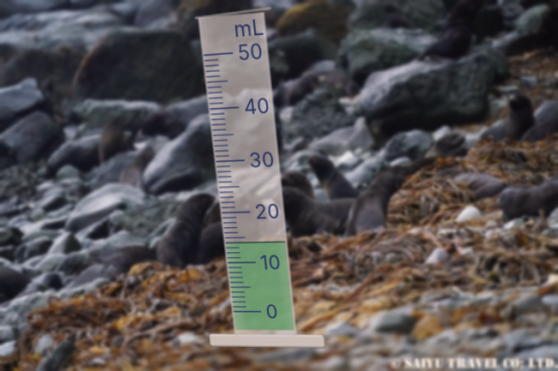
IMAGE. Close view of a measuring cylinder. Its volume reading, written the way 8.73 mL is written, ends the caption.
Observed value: 14 mL
